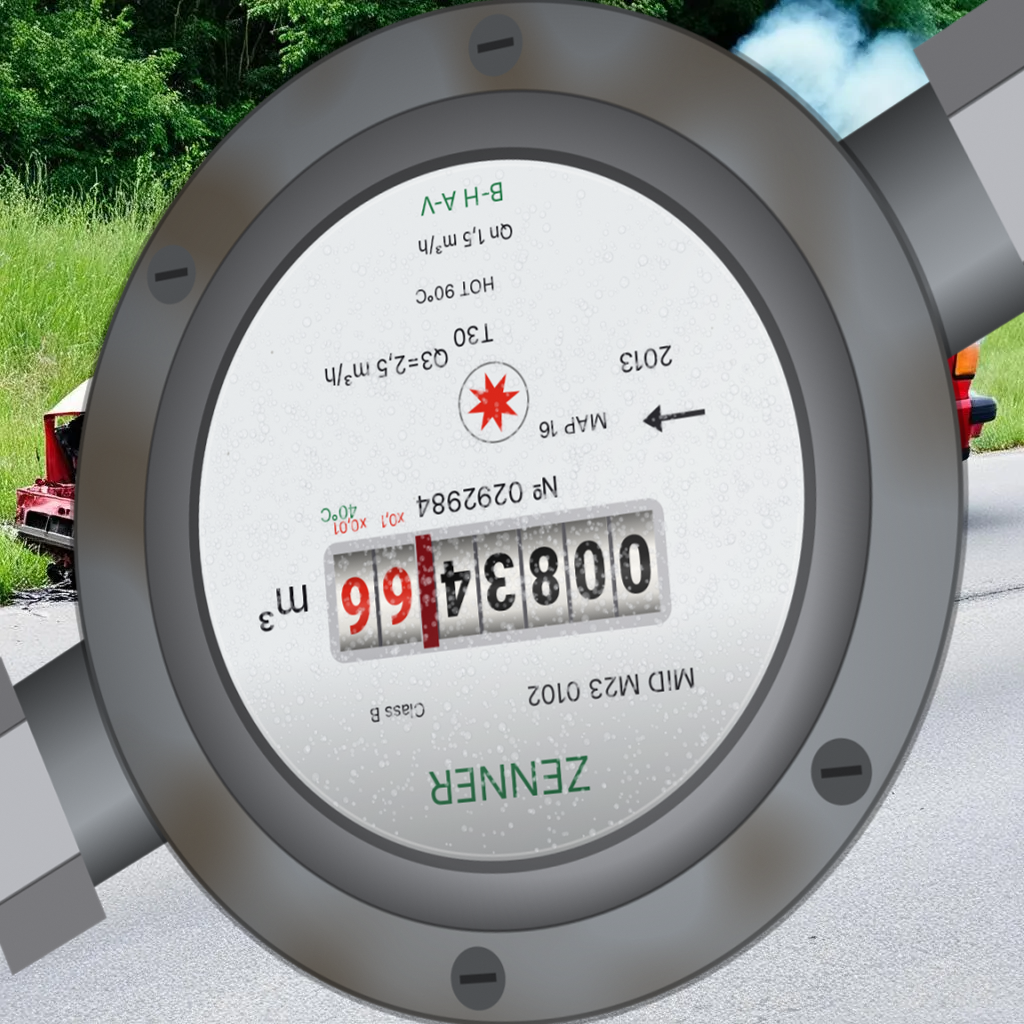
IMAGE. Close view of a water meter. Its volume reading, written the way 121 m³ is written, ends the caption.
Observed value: 834.66 m³
